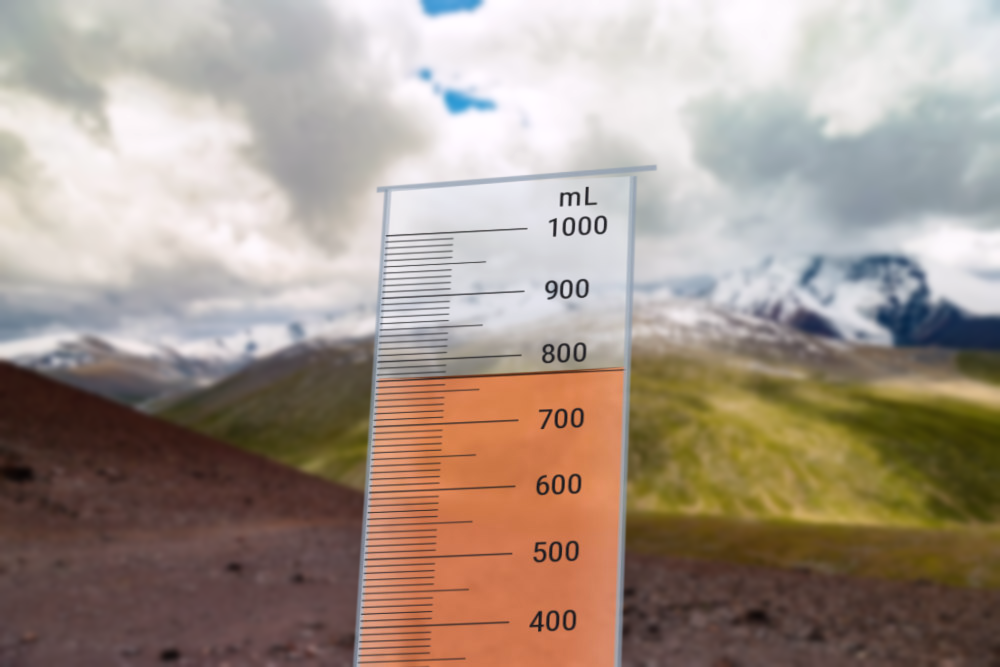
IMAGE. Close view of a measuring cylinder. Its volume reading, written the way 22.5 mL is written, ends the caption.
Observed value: 770 mL
